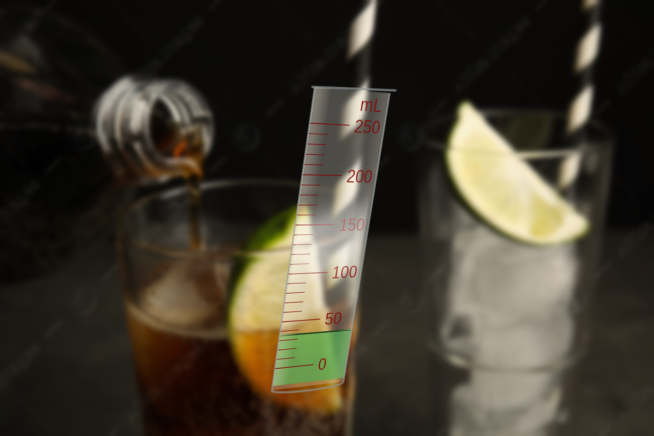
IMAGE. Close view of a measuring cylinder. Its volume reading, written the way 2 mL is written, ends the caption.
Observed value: 35 mL
